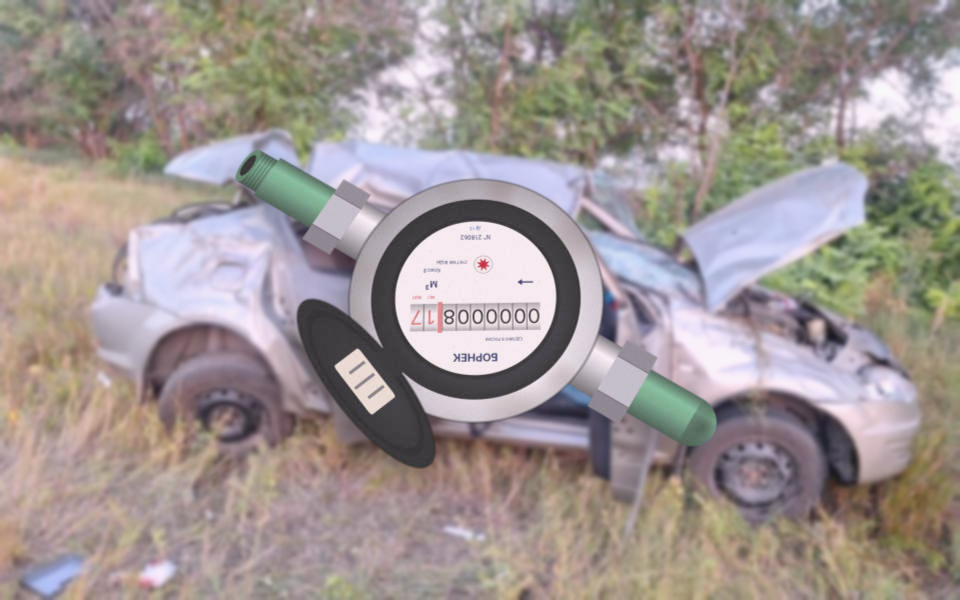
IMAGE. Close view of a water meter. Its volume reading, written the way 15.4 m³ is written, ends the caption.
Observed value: 8.17 m³
